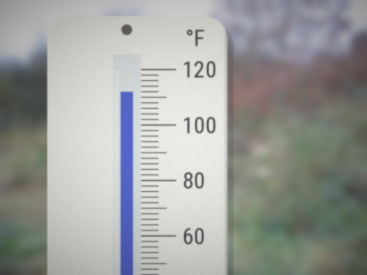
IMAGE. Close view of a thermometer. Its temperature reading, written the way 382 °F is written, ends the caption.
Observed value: 112 °F
